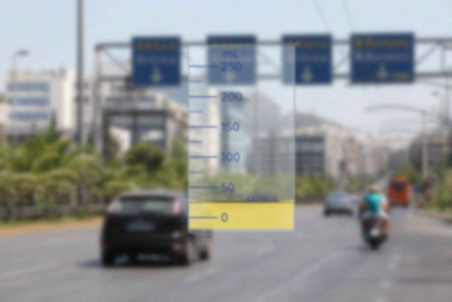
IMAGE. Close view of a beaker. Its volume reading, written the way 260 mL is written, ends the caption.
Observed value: 25 mL
